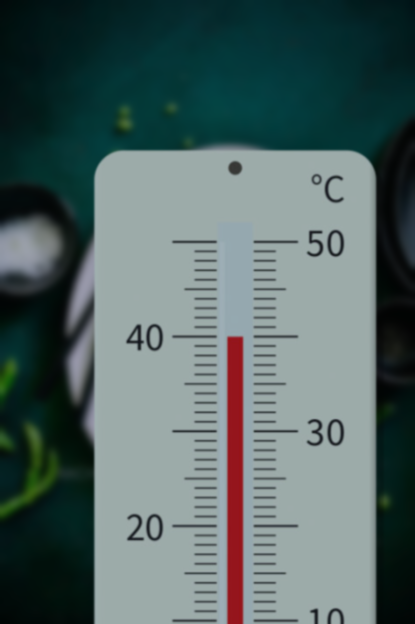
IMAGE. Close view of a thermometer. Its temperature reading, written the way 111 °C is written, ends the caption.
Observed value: 40 °C
